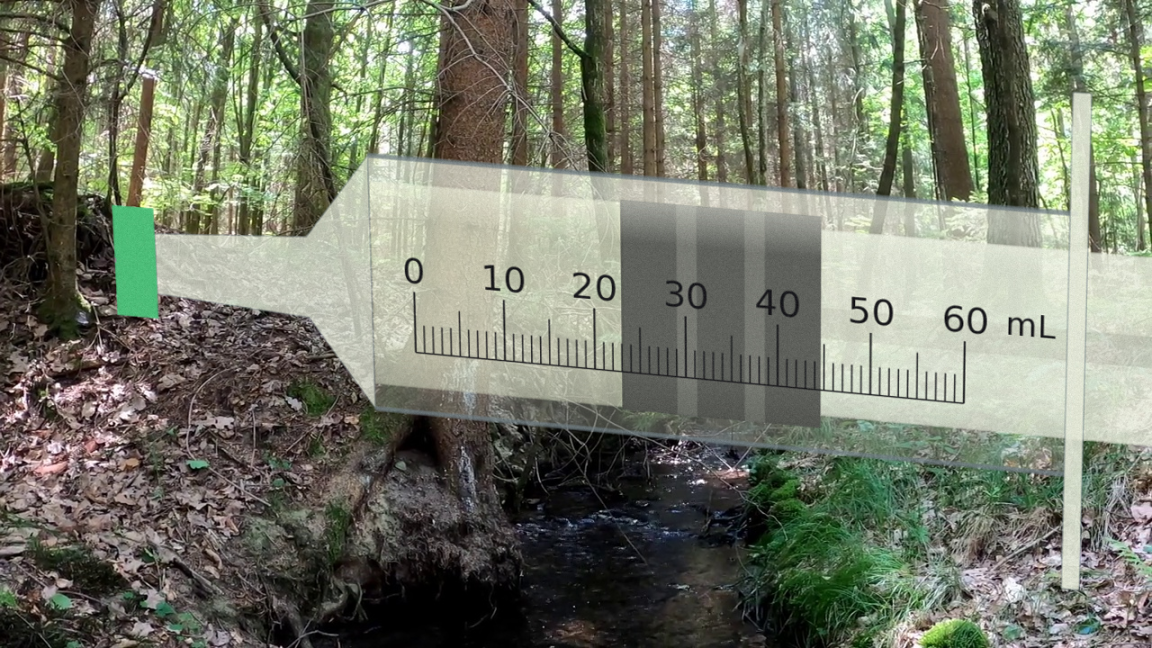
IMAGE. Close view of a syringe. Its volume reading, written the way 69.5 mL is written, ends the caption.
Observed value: 23 mL
